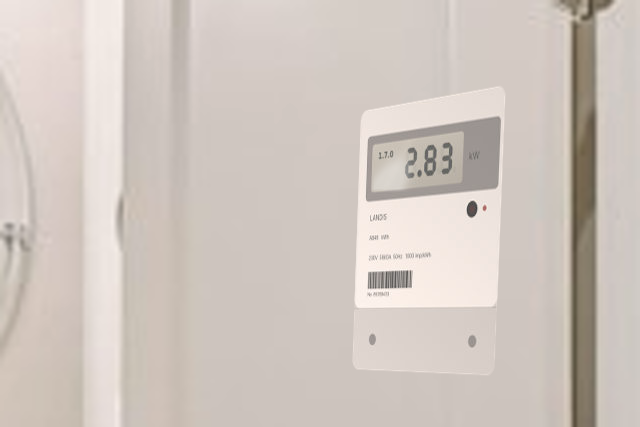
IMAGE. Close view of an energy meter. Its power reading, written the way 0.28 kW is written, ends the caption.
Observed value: 2.83 kW
